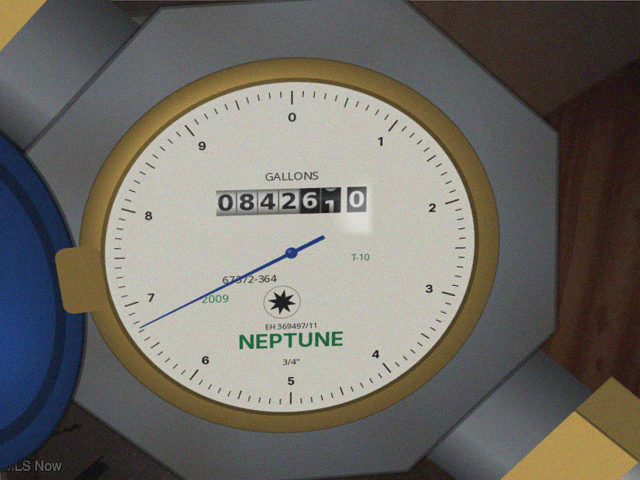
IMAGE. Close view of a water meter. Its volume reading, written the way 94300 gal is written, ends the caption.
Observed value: 842606.7 gal
